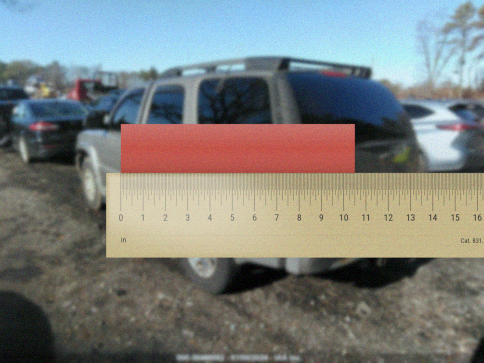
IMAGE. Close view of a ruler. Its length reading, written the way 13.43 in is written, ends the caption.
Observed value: 10.5 in
